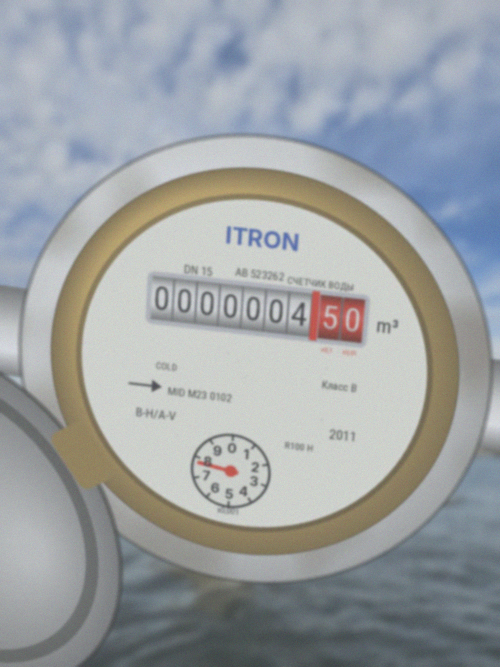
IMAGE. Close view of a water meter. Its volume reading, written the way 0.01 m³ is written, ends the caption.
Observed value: 4.507 m³
